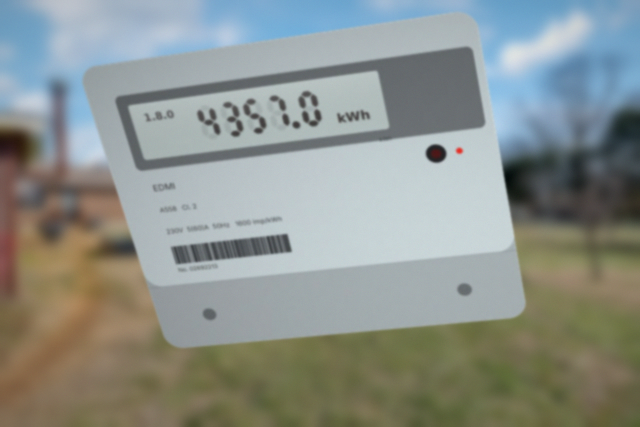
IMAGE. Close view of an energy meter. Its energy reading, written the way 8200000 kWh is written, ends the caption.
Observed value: 4357.0 kWh
